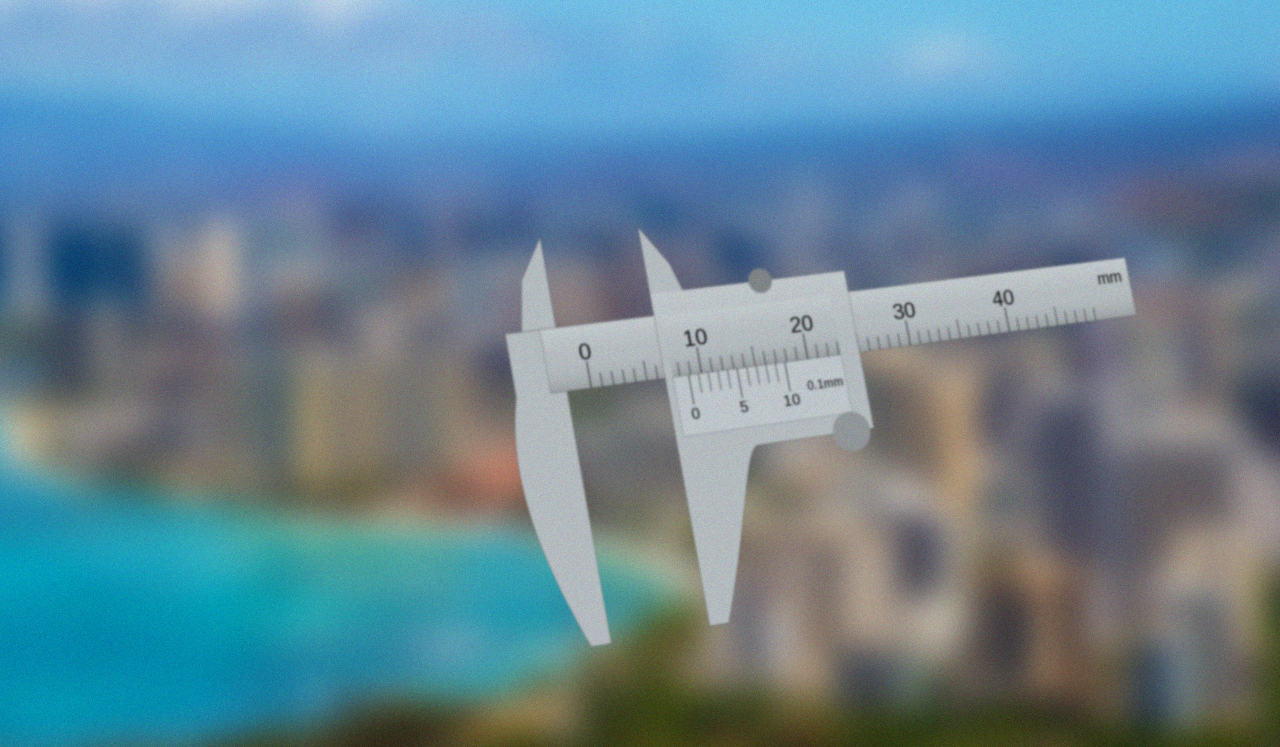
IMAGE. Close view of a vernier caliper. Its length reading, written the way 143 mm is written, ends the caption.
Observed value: 8.8 mm
